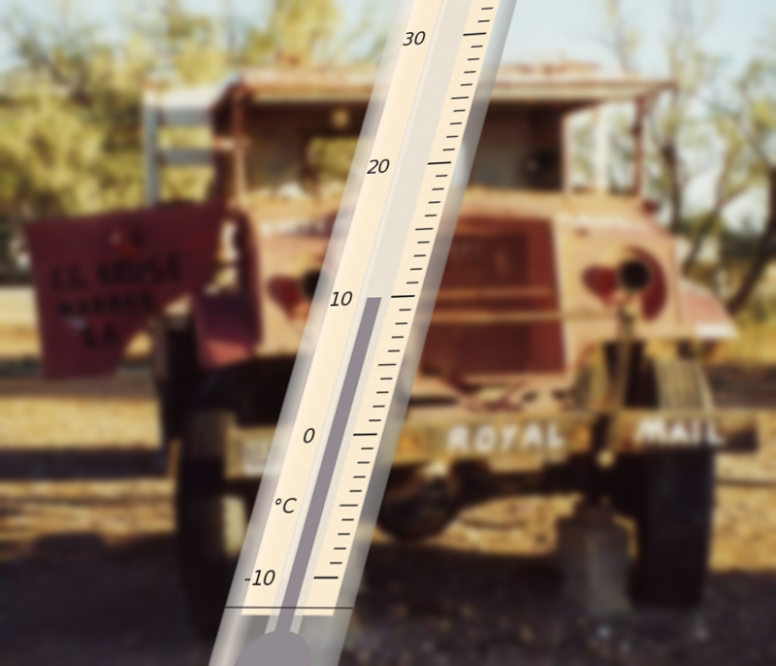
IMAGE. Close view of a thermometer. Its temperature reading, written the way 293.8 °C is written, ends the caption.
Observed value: 10 °C
